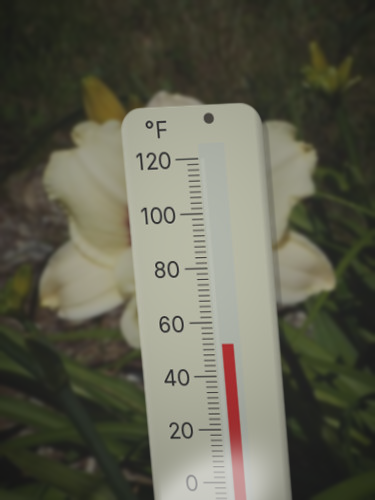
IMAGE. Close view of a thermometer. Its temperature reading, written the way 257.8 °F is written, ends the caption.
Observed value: 52 °F
